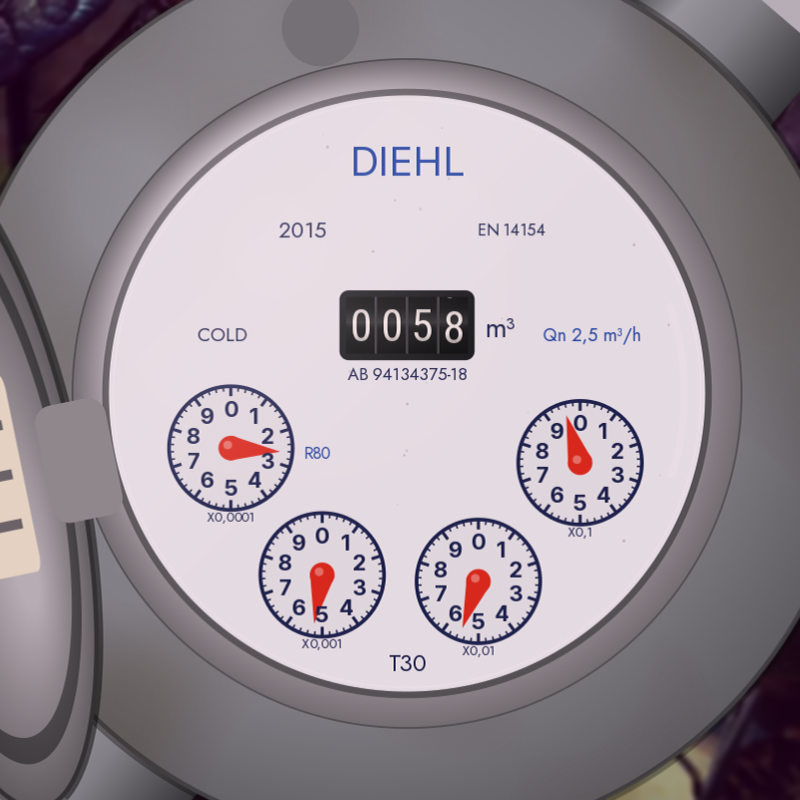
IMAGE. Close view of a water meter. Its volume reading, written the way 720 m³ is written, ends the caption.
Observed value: 57.9552 m³
